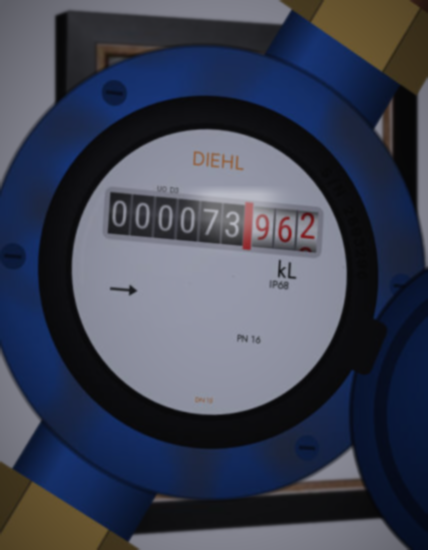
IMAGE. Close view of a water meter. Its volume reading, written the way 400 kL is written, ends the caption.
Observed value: 73.962 kL
